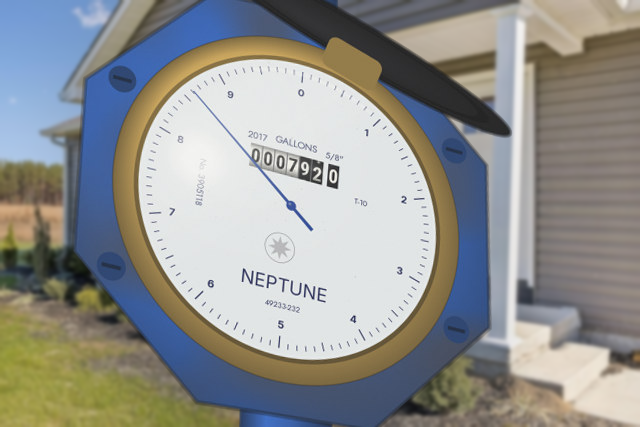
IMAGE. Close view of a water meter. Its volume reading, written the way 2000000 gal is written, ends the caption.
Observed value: 7918.6 gal
